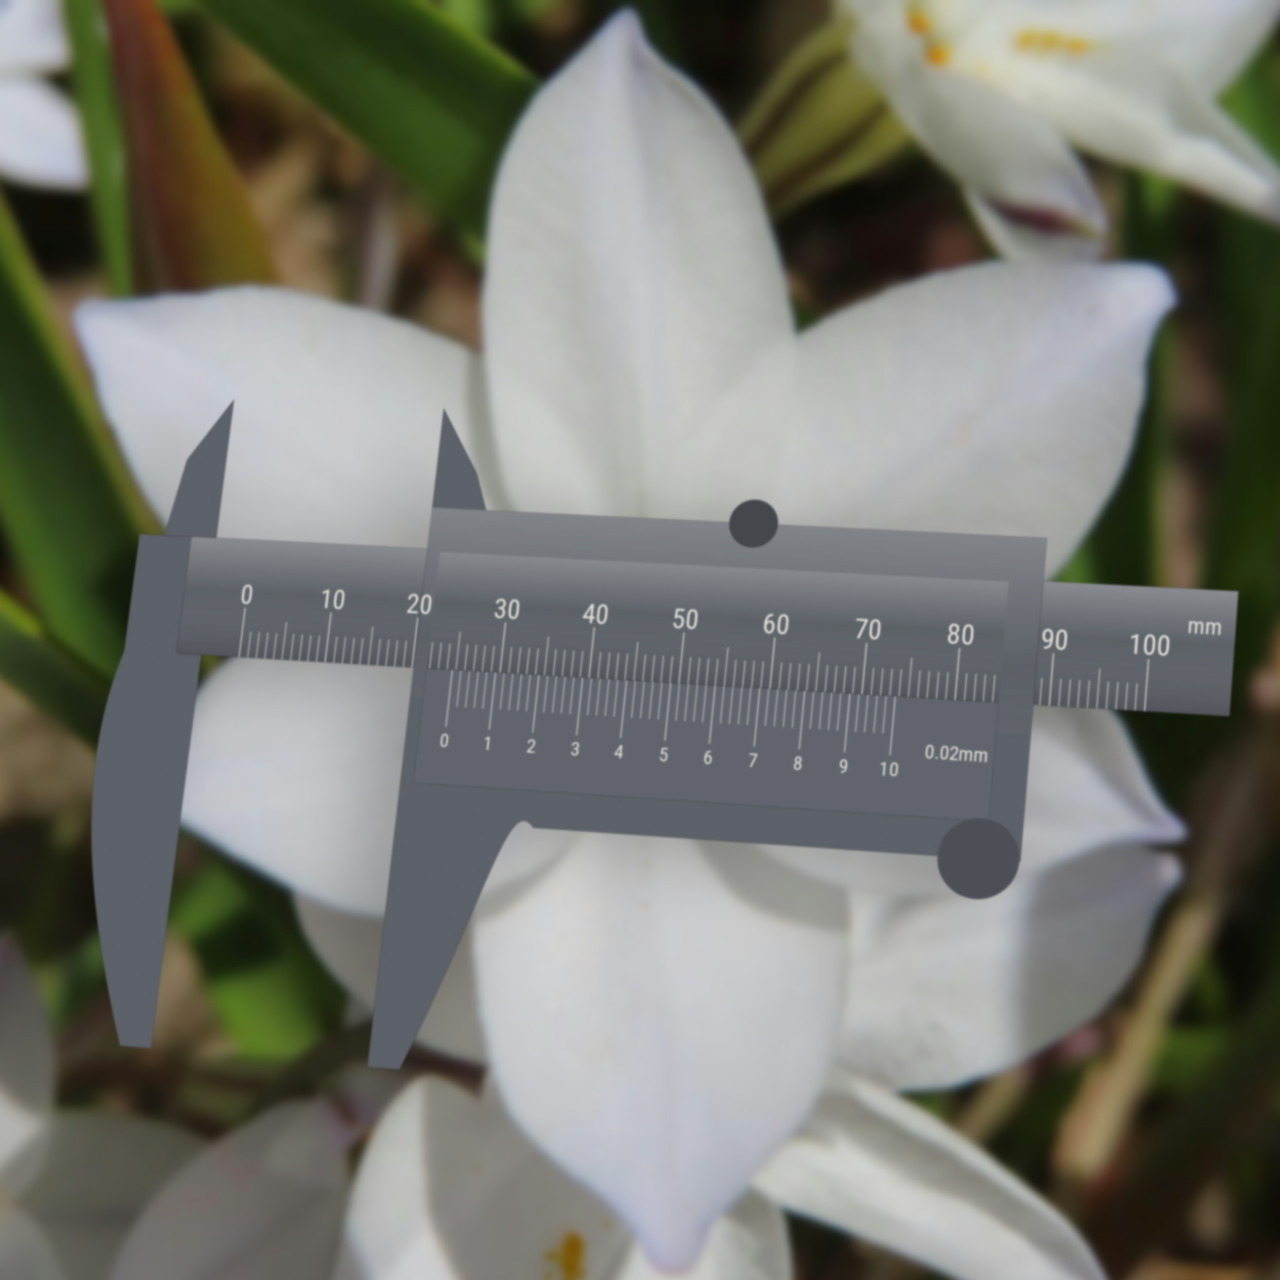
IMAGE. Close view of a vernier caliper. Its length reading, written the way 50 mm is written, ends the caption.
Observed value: 24.6 mm
